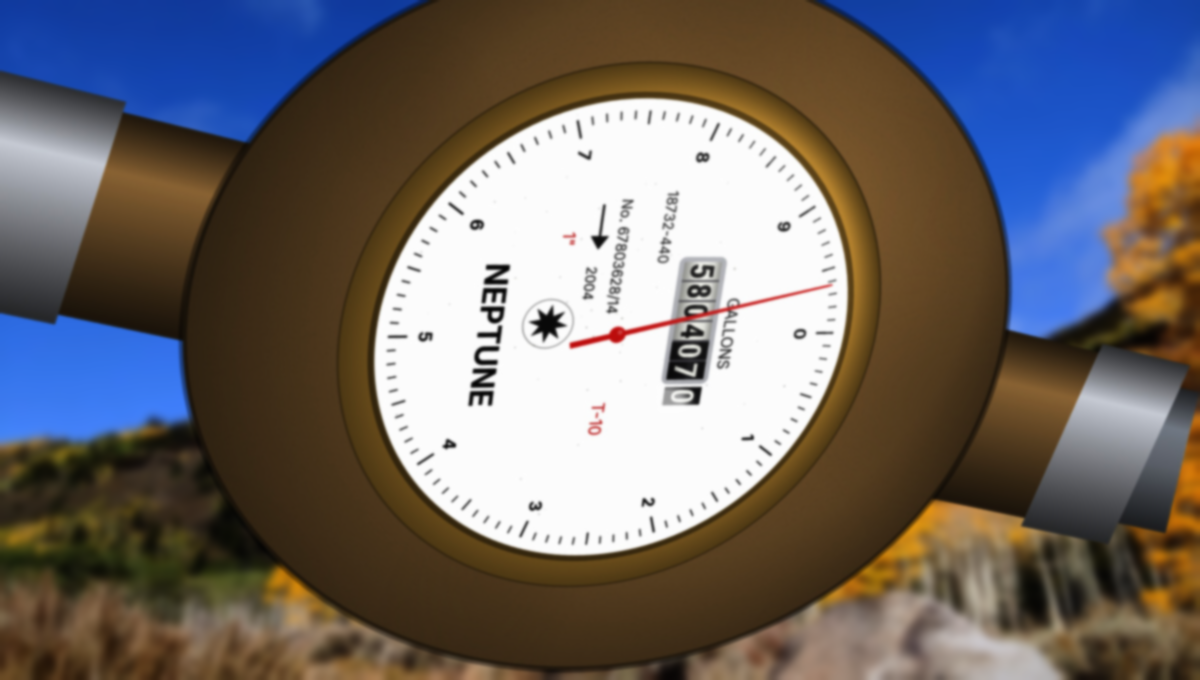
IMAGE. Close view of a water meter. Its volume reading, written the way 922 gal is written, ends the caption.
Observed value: 5804069.6 gal
